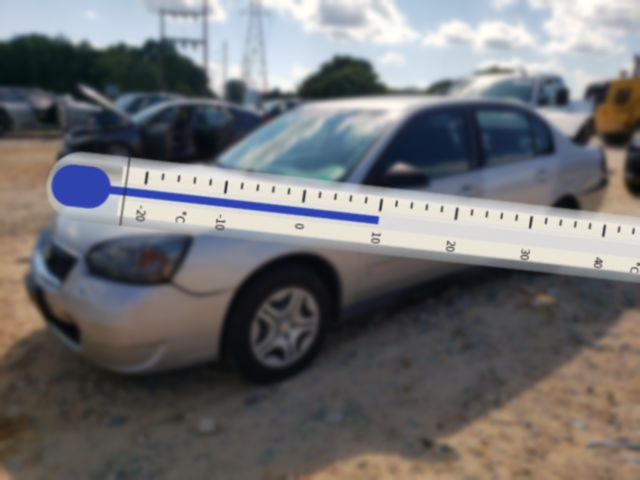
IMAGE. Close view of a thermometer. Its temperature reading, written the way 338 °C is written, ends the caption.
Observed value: 10 °C
